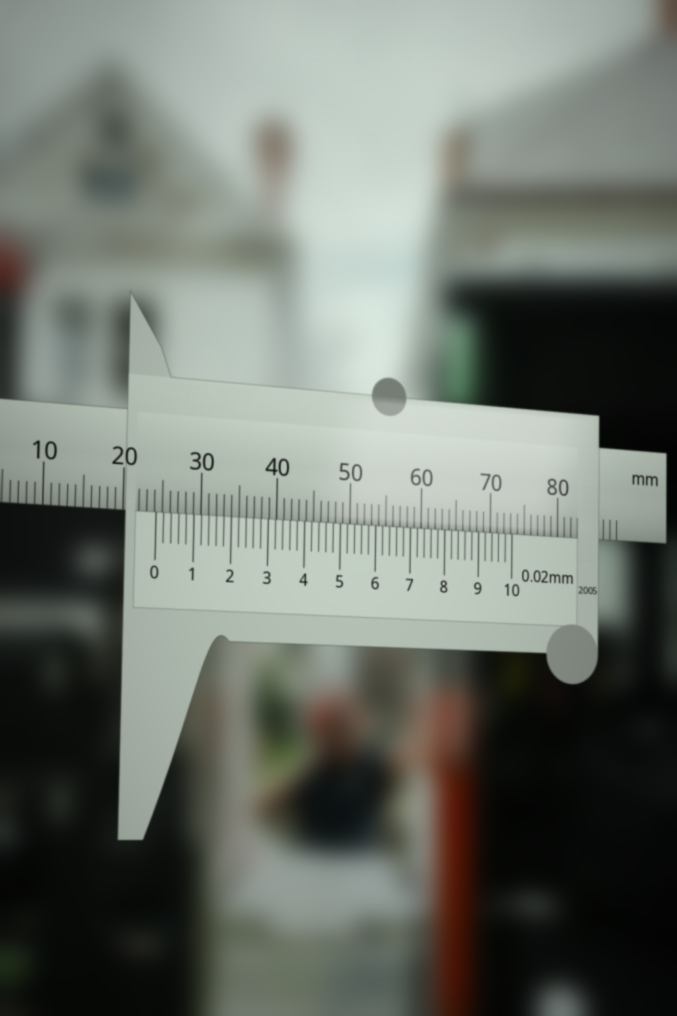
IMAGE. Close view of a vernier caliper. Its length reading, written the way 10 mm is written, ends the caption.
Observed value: 24.2 mm
